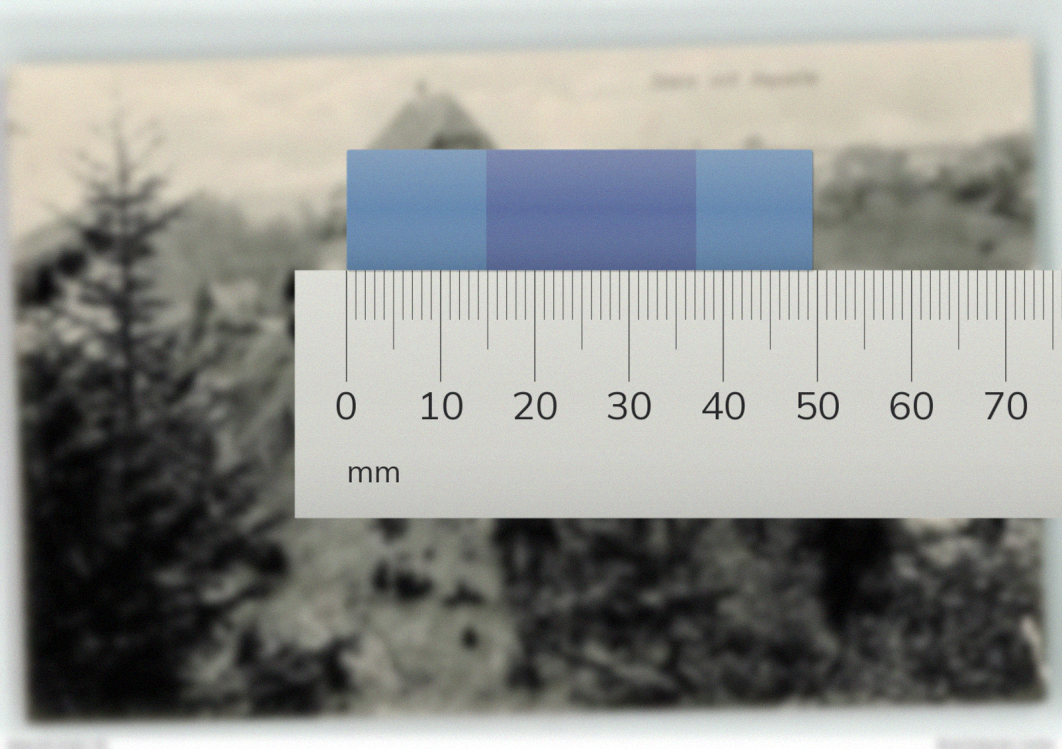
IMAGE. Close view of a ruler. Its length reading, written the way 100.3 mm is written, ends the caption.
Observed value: 49.5 mm
